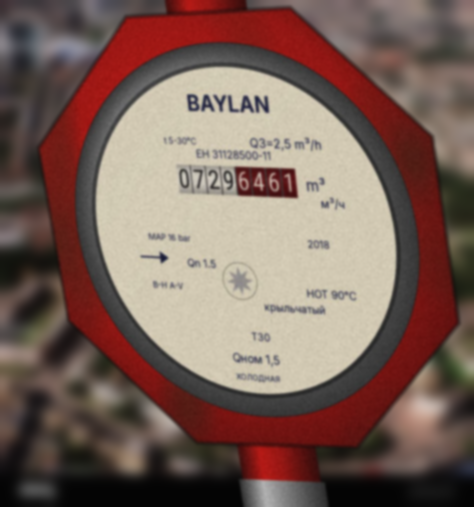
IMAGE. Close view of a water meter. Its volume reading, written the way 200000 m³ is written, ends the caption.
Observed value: 729.6461 m³
